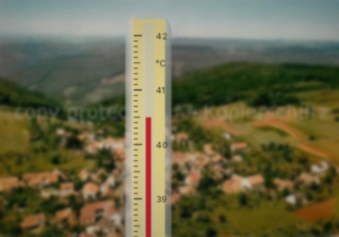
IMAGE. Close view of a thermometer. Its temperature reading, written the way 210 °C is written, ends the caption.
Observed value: 40.5 °C
